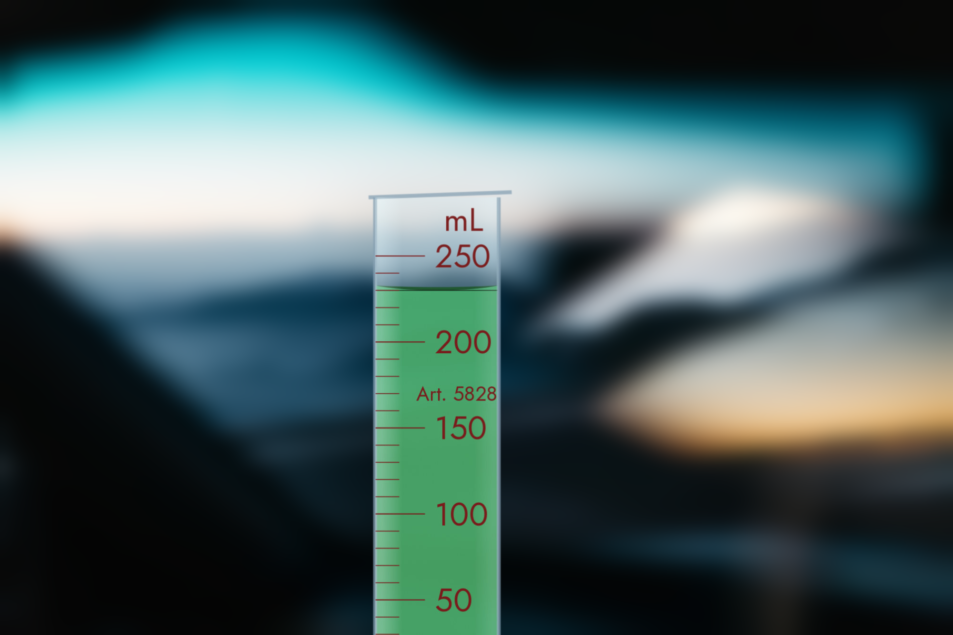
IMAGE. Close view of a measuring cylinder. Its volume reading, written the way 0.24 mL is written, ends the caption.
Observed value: 230 mL
